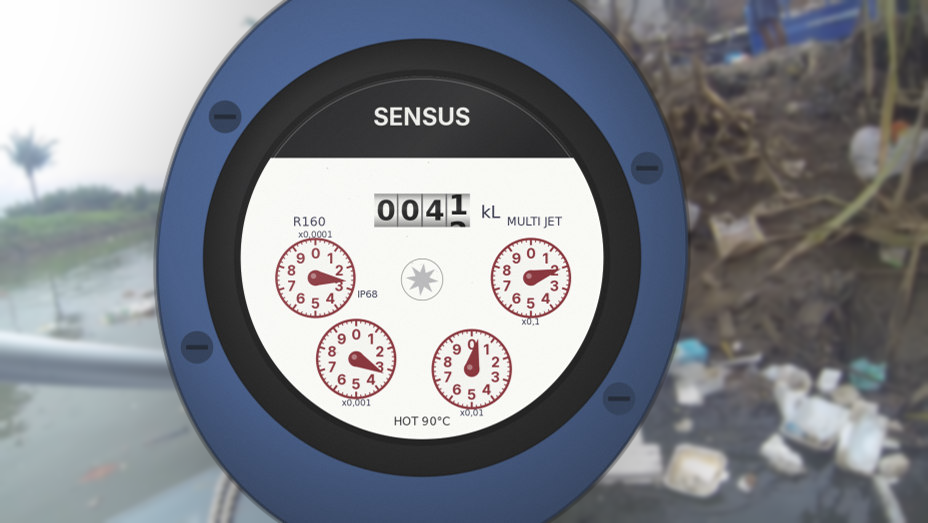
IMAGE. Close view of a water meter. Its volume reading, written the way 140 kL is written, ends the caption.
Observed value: 41.2032 kL
